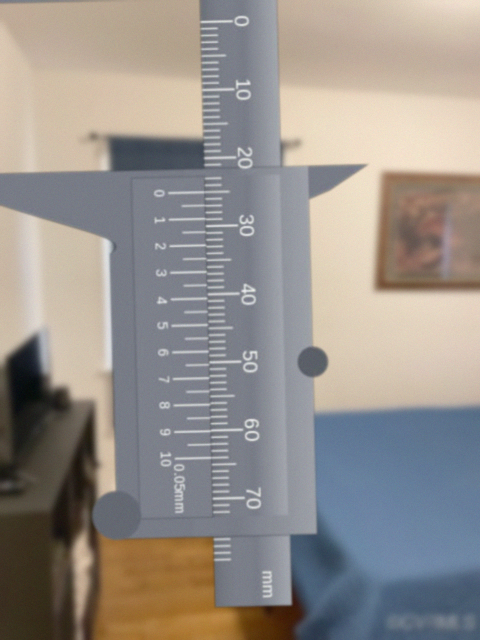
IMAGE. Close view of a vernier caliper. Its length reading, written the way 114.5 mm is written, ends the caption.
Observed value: 25.0 mm
